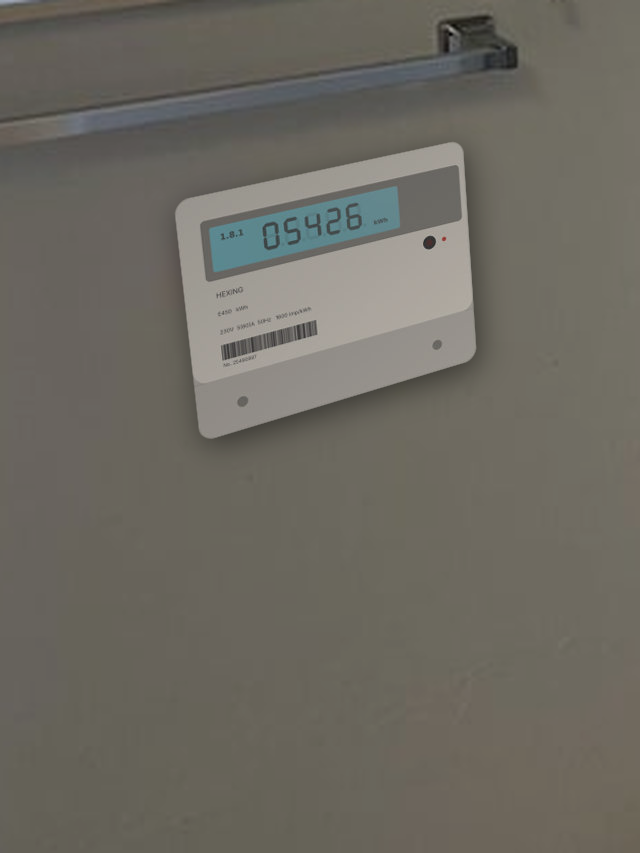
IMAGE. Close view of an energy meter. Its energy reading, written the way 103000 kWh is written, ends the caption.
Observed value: 5426 kWh
